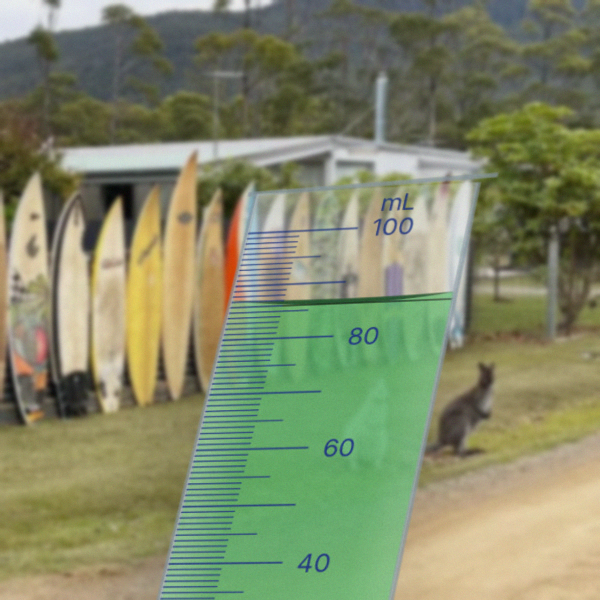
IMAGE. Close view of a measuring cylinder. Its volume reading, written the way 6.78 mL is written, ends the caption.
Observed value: 86 mL
